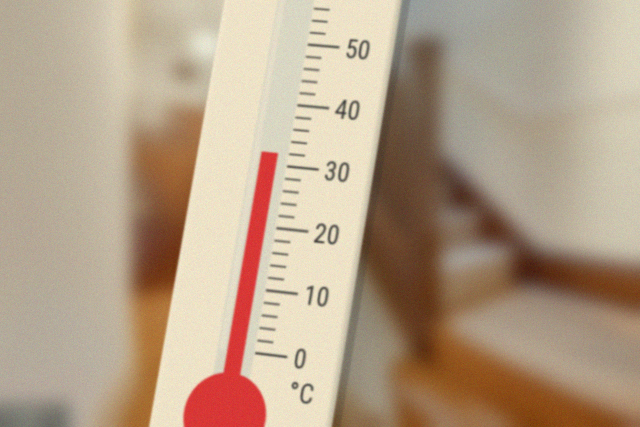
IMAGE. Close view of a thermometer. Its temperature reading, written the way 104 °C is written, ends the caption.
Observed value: 32 °C
